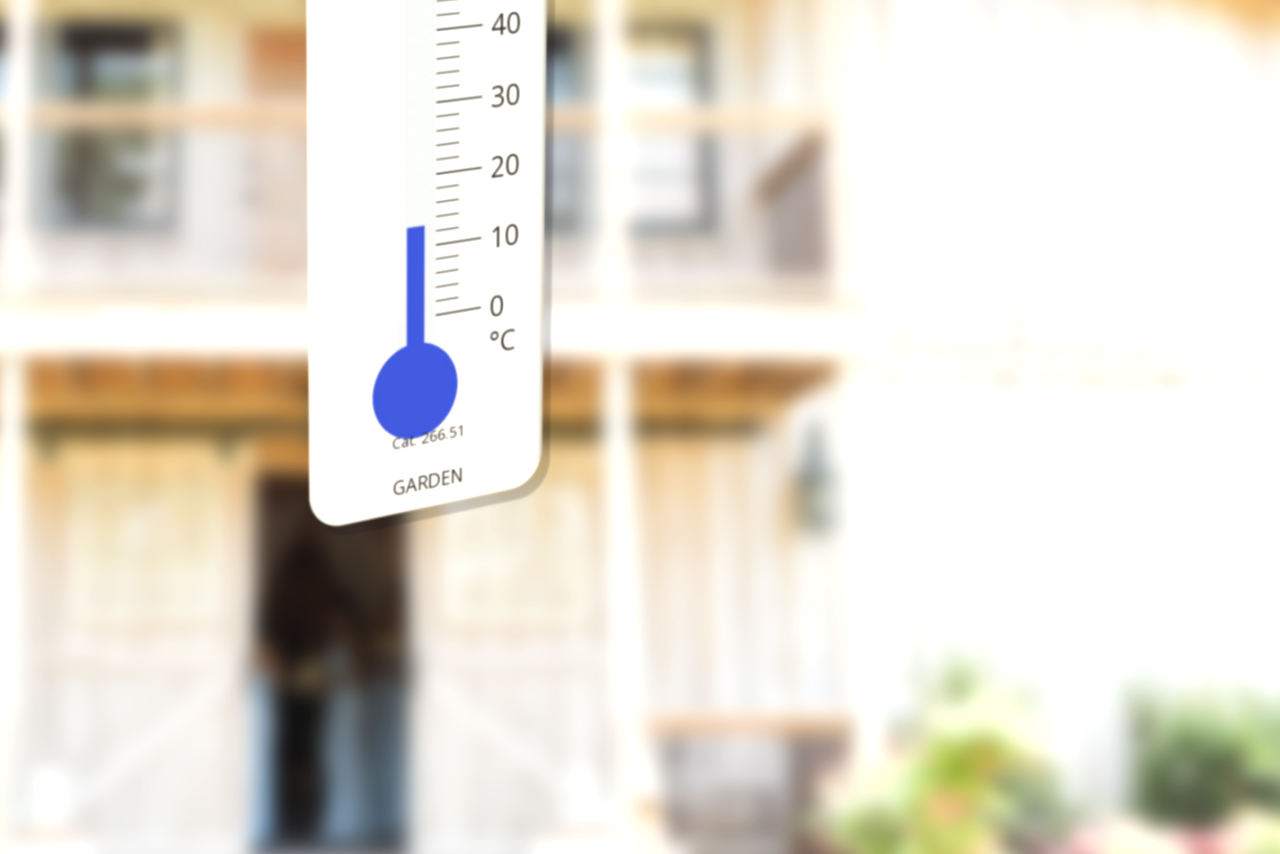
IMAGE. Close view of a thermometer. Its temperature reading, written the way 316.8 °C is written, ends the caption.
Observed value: 13 °C
